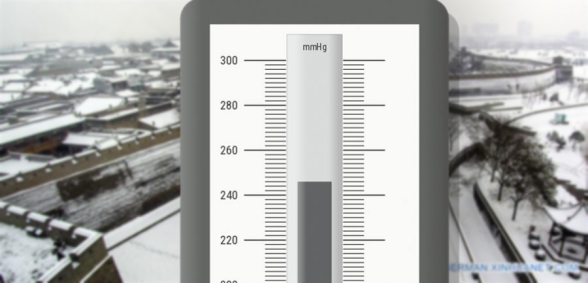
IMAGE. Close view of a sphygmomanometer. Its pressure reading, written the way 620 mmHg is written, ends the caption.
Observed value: 246 mmHg
